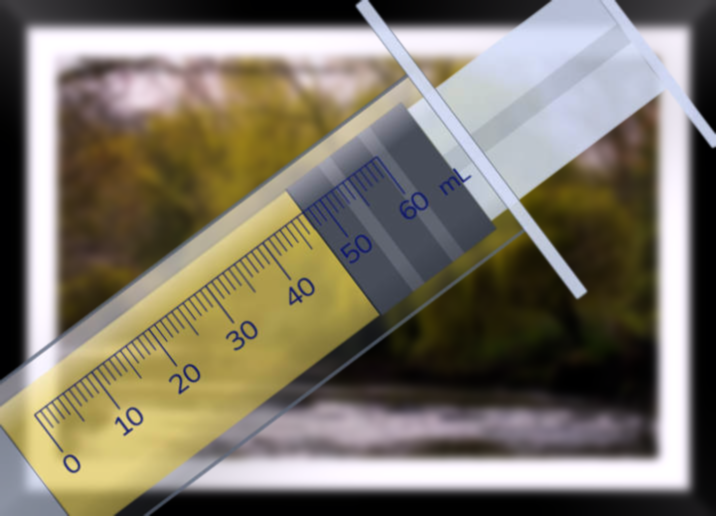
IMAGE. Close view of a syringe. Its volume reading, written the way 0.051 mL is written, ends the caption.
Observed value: 47 mL
